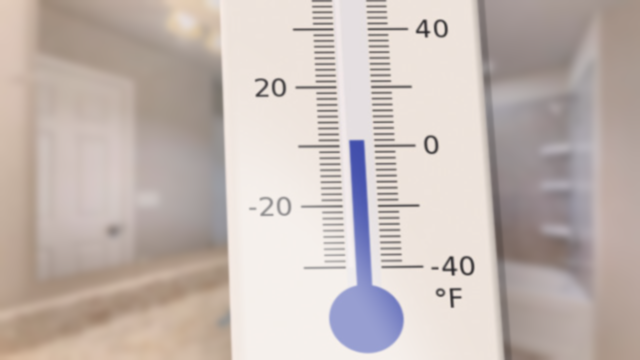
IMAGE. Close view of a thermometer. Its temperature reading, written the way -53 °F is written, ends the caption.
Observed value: 2 °F
